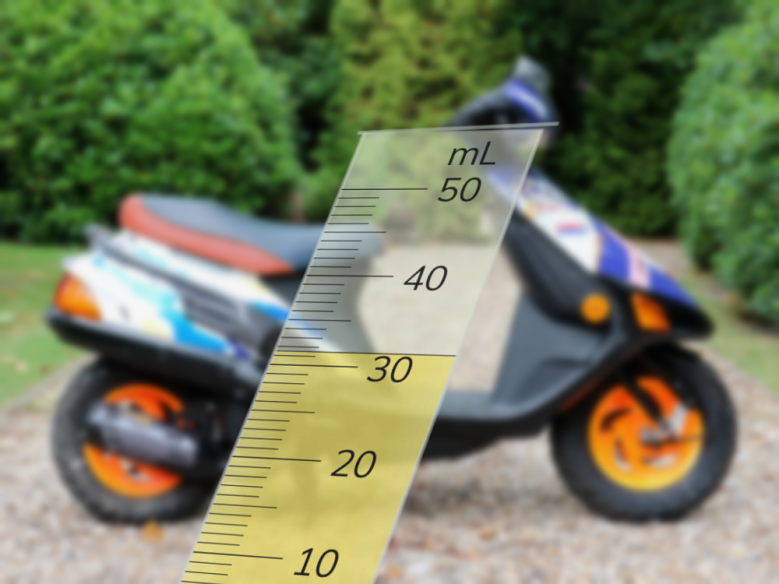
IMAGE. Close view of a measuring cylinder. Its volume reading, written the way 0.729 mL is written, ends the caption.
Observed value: 31.5 mL
